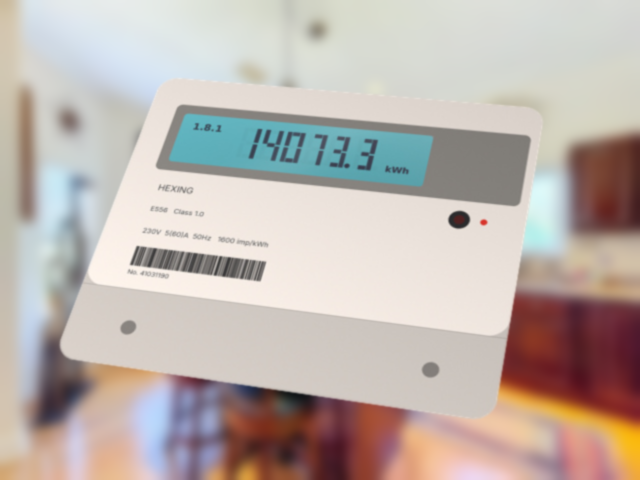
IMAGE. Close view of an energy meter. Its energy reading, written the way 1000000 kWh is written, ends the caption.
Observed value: 14073.3 kWh
